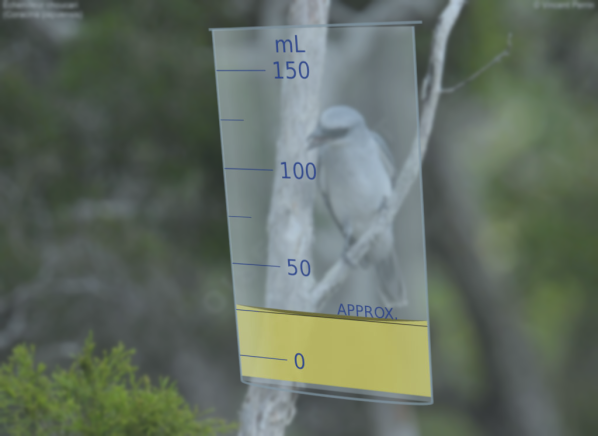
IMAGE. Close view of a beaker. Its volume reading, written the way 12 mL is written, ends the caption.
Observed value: 25 mL
